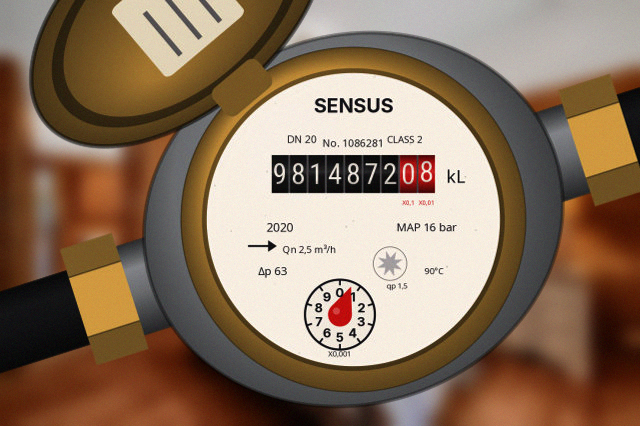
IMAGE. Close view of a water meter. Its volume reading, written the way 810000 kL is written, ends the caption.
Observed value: 9814872.080 kL
